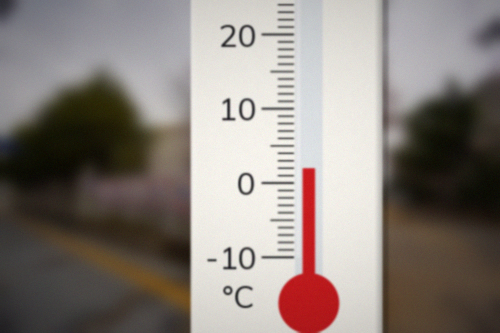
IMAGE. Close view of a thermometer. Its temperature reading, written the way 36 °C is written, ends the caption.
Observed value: 2 °C
